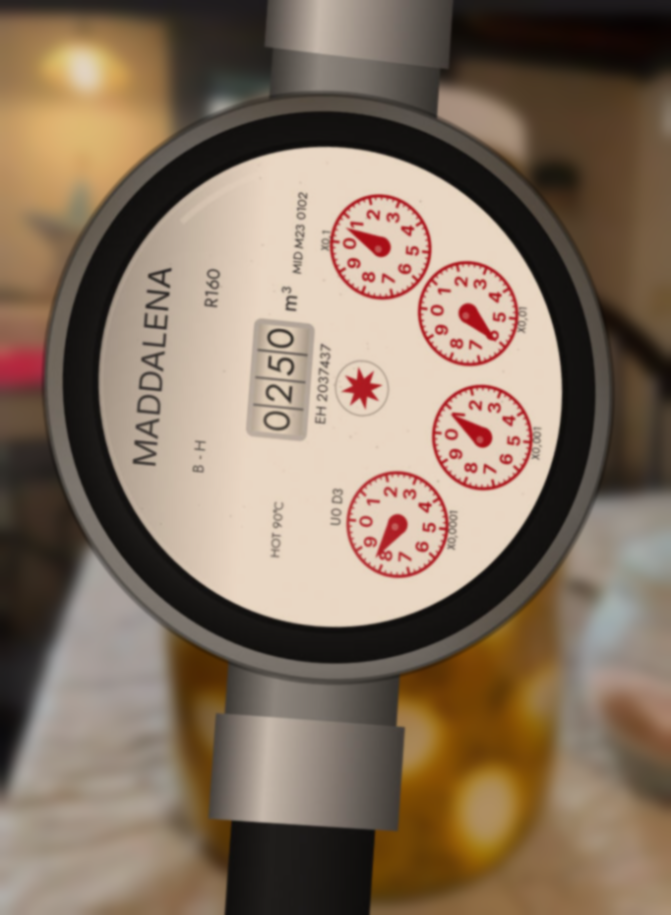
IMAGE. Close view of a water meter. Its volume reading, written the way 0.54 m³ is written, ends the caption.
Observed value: 250.0608 m³
